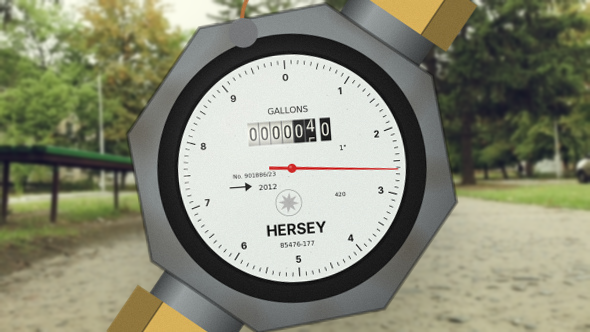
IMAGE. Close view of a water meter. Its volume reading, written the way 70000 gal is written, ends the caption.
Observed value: 42.6 gal
